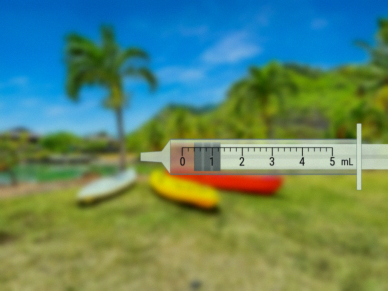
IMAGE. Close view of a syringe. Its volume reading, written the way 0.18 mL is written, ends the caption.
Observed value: 0.4 mL
